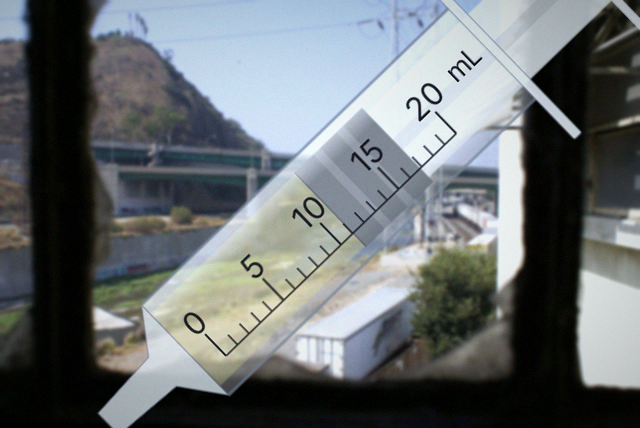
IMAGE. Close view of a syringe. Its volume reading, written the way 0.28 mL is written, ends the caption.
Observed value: 11 mL
